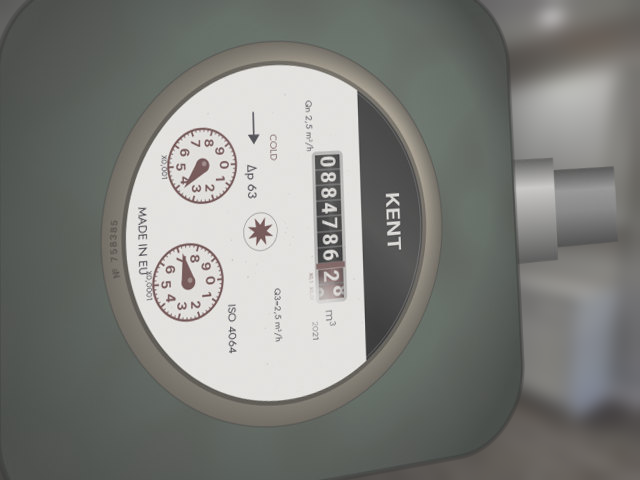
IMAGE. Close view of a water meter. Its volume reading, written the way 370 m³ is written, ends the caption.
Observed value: 884786.2837 m³
